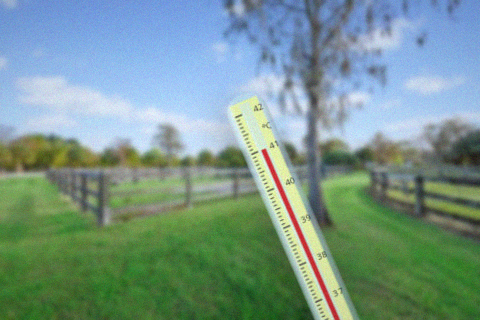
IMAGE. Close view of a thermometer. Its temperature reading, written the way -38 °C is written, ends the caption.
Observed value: 41 °C
